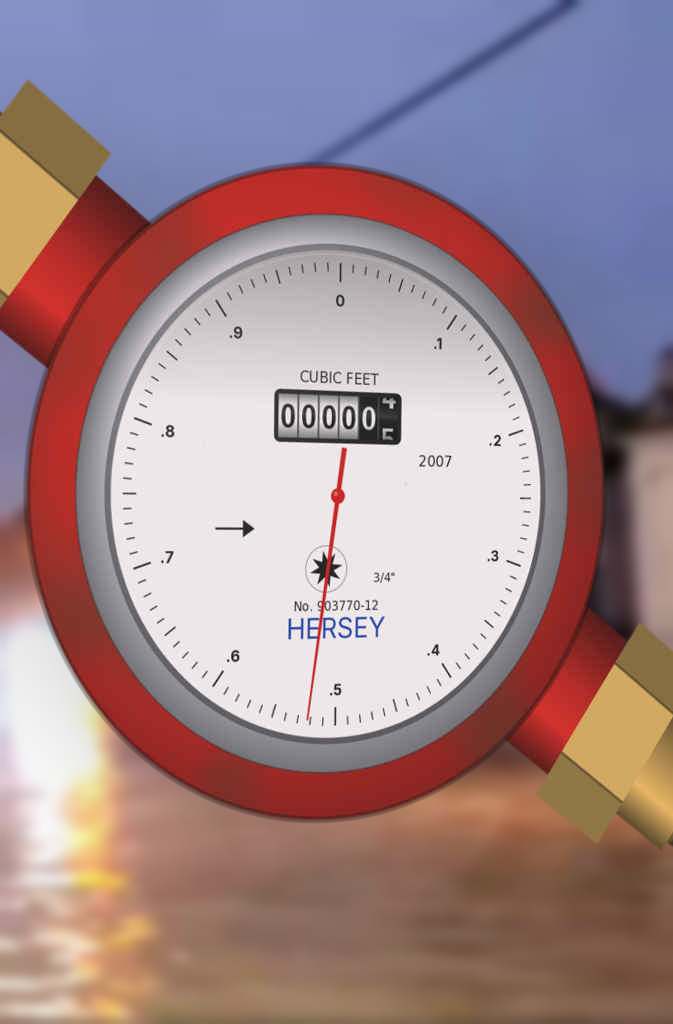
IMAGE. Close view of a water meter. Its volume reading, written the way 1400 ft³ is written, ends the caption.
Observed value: 4.52 ft³
